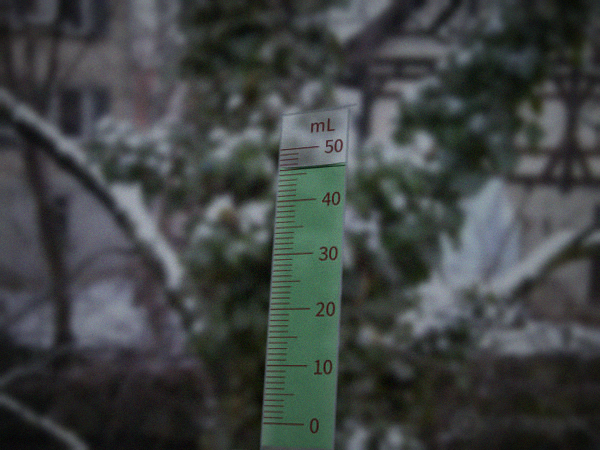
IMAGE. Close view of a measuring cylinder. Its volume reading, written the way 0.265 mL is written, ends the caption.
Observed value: 46 mL
